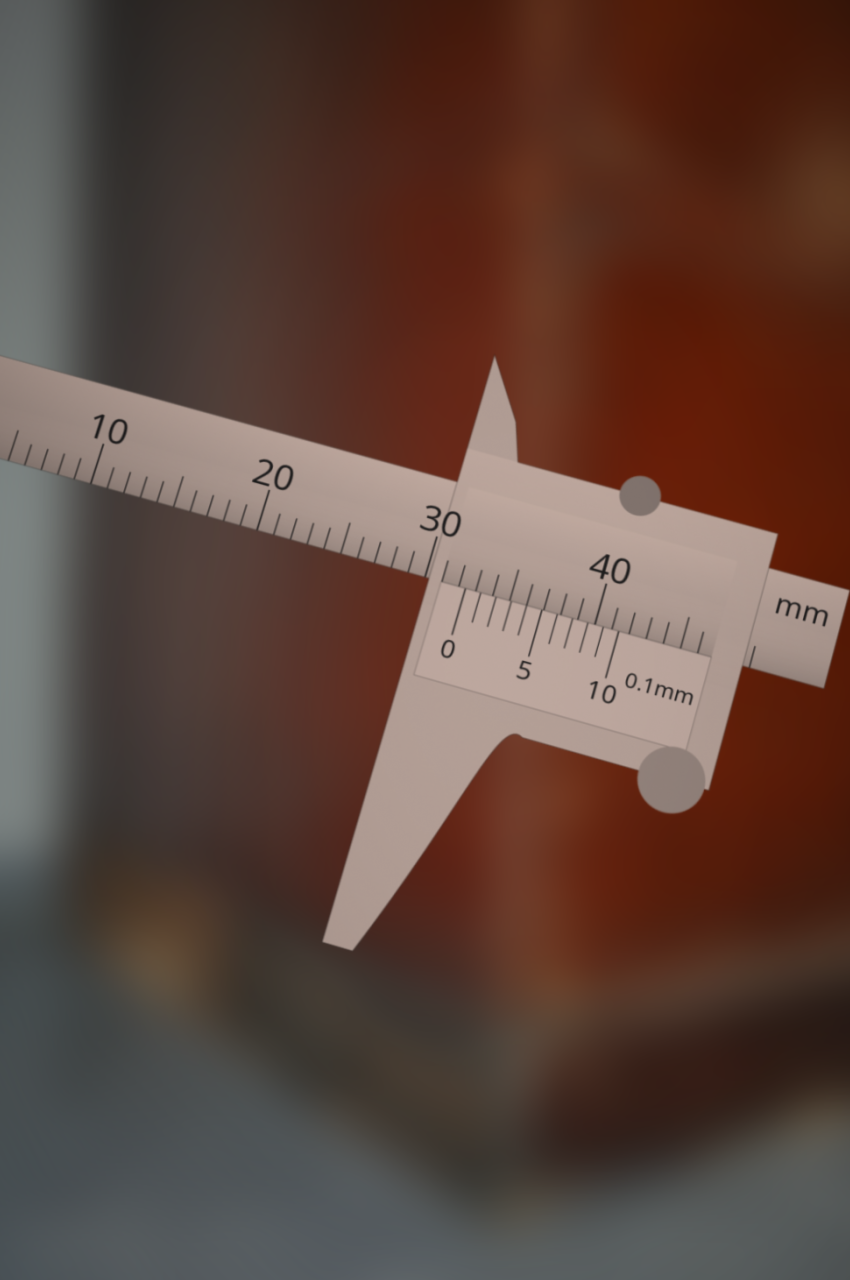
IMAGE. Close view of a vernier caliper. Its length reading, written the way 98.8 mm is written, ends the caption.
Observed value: 32.4 mm
